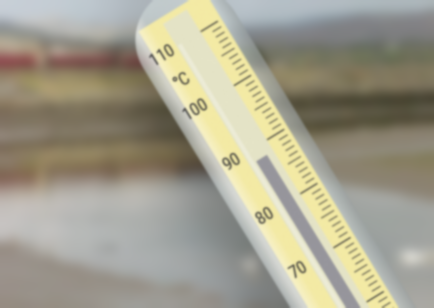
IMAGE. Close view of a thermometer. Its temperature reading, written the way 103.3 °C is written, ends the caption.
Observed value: 88 °C
